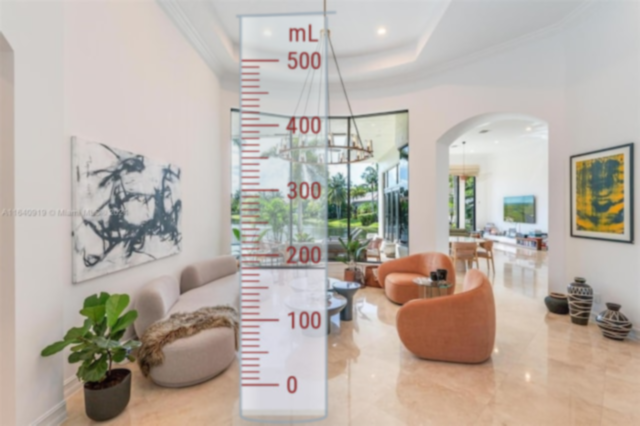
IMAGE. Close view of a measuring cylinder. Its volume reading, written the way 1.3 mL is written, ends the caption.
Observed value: 180 mL
